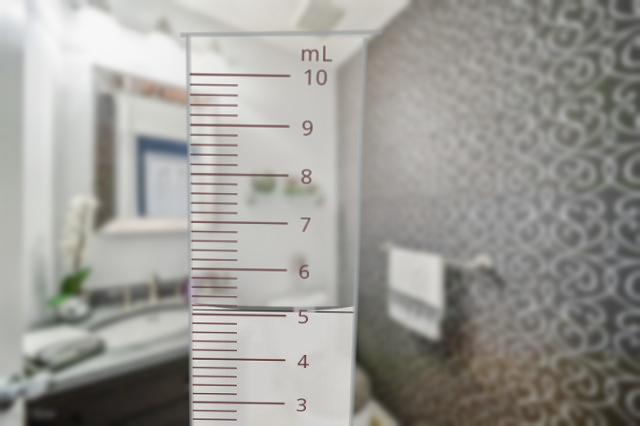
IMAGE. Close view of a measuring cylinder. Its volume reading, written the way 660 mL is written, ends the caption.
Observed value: 5.1 mL
